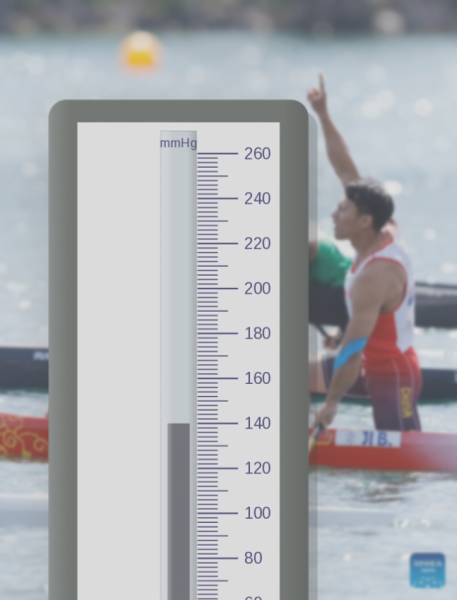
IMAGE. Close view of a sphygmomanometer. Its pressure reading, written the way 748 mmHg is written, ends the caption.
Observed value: 140 mmHg
